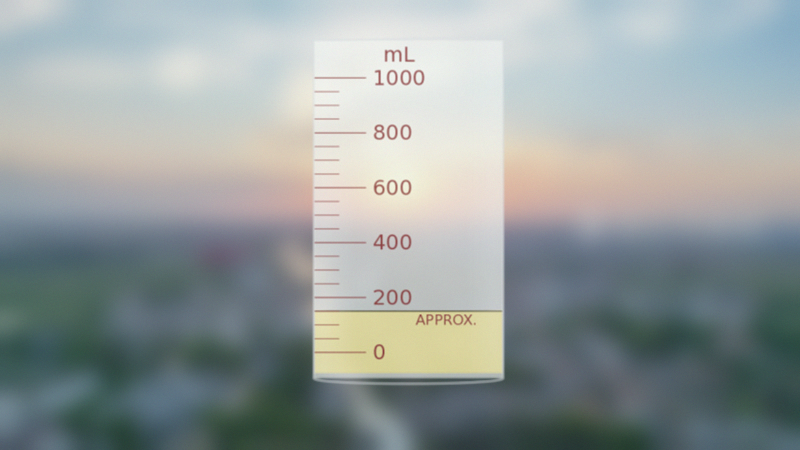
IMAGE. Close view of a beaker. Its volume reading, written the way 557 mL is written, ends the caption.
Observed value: 150 mL
